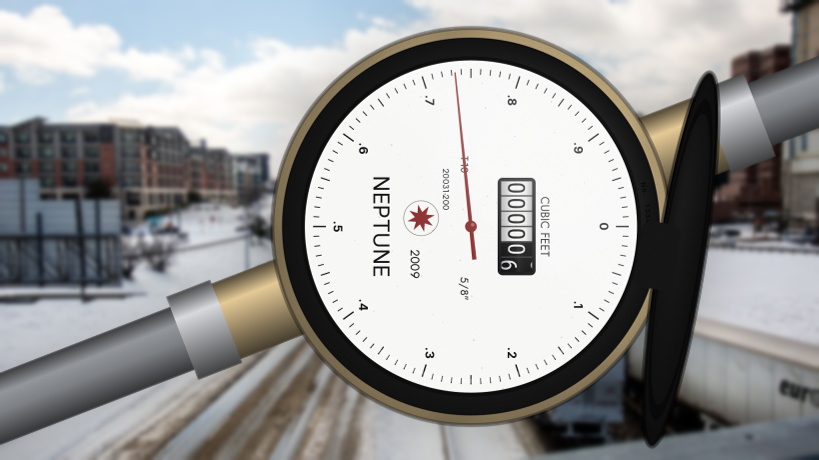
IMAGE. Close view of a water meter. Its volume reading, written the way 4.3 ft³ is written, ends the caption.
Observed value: 5.73 ft³
